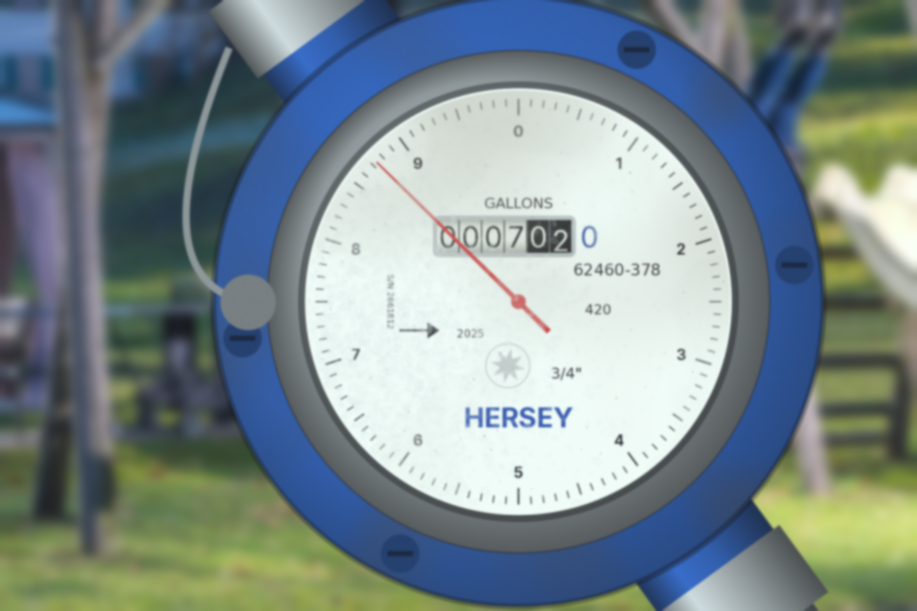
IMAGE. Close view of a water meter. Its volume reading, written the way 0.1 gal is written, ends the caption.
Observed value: 7018.7 gal
